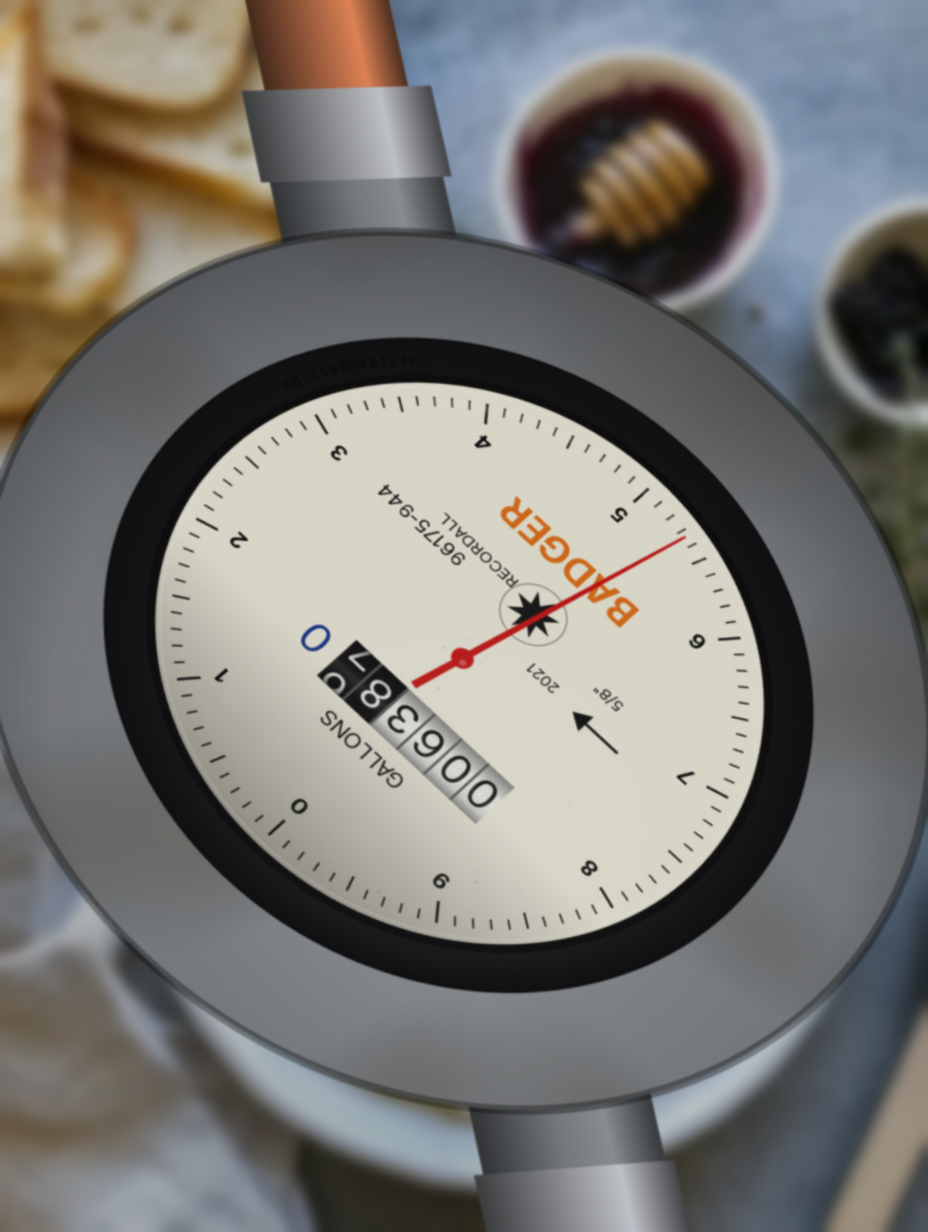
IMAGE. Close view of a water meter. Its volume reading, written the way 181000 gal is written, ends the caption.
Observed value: 63865.3 gal
